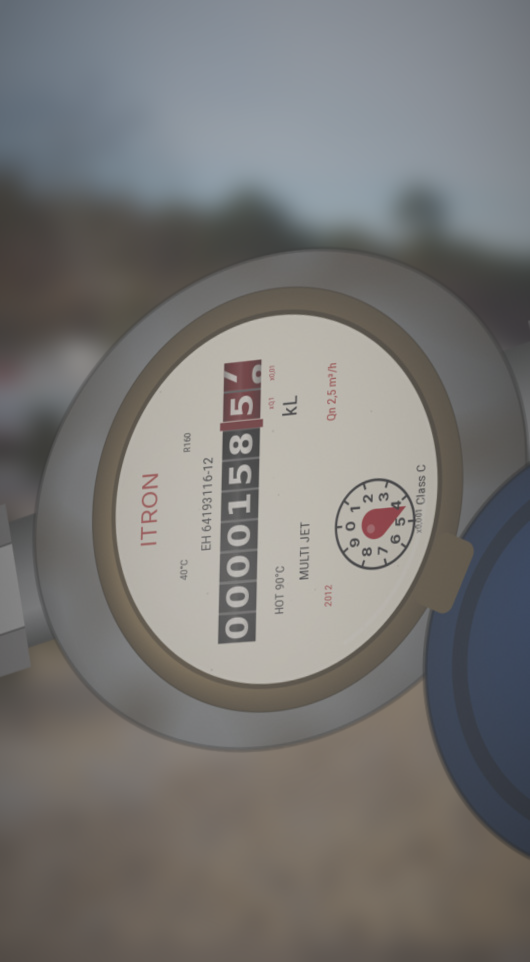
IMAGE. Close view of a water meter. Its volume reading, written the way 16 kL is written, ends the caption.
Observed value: 158.574 kL
